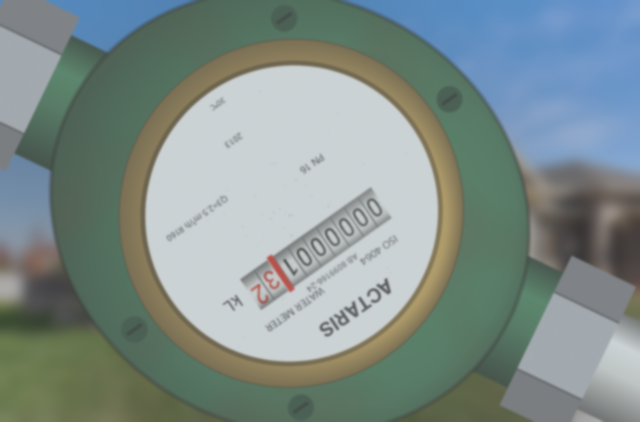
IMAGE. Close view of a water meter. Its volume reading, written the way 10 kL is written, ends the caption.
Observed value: 1.32 kL
